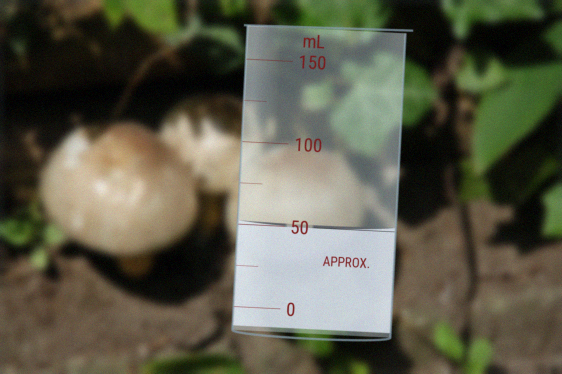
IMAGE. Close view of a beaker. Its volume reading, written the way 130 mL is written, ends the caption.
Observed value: 50 mL
